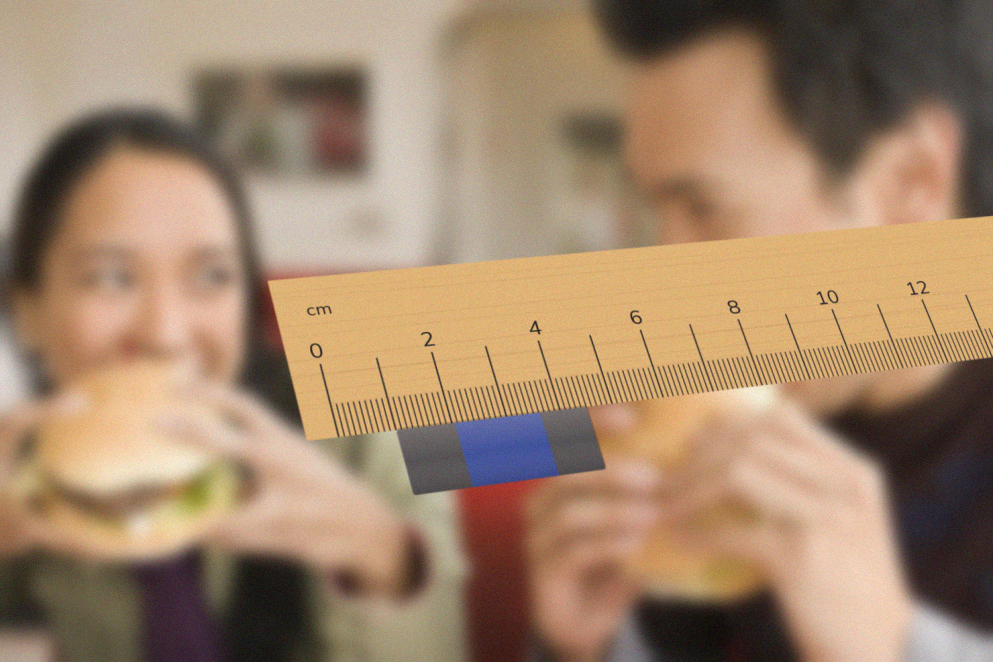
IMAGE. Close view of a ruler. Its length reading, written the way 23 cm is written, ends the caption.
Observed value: 3.5 cm
